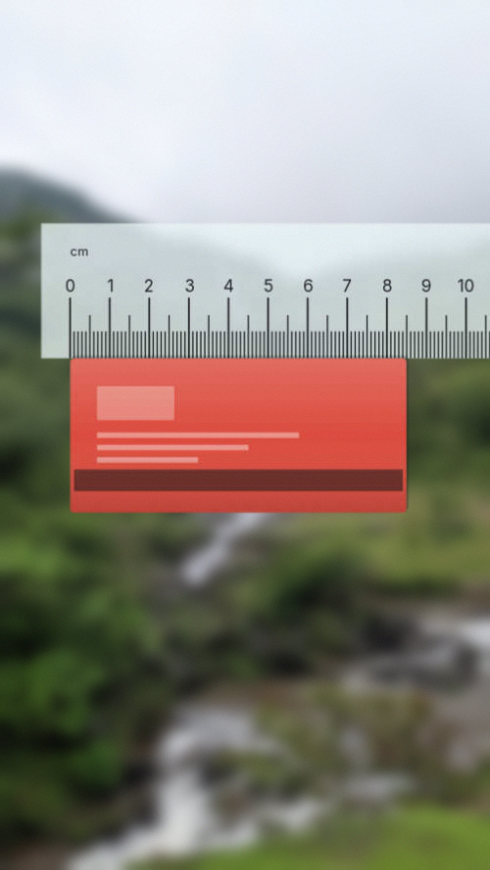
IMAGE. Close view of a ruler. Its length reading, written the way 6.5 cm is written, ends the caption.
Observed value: 8.5 cm
